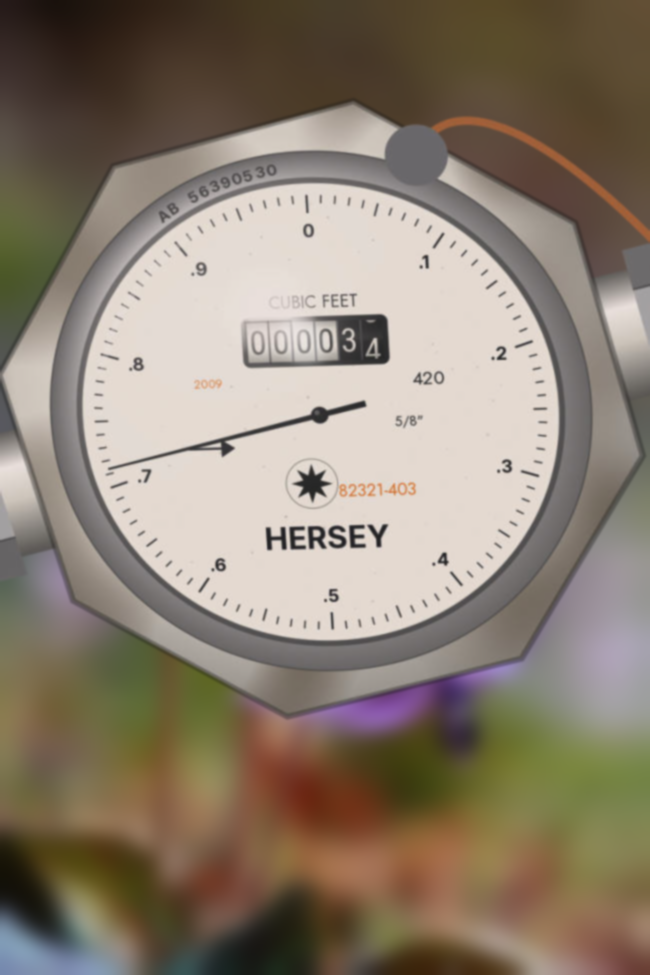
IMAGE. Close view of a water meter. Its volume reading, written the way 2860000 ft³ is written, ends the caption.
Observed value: 33.71 ft³
